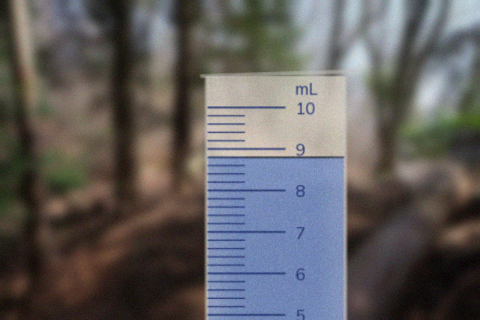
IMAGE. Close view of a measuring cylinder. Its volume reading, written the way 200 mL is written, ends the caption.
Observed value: 8.8 mL
